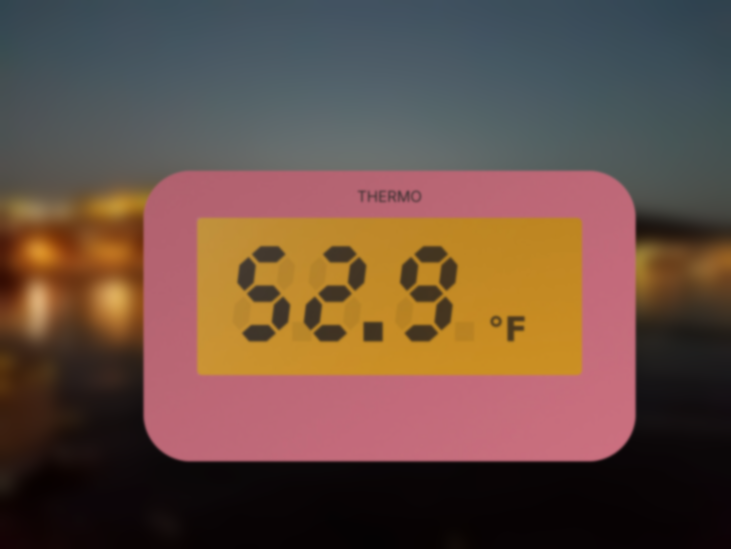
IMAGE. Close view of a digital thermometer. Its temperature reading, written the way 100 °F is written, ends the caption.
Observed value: 52.9 °F
